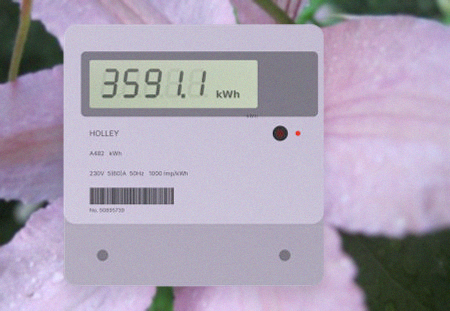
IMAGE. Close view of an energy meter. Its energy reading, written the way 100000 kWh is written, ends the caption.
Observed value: 3591.1 kWh
